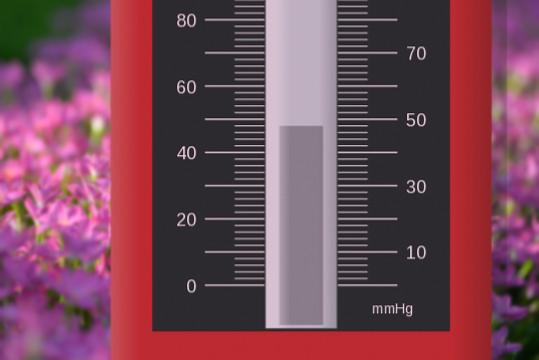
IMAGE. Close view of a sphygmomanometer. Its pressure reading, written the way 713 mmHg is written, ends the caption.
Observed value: 48 mmHg
